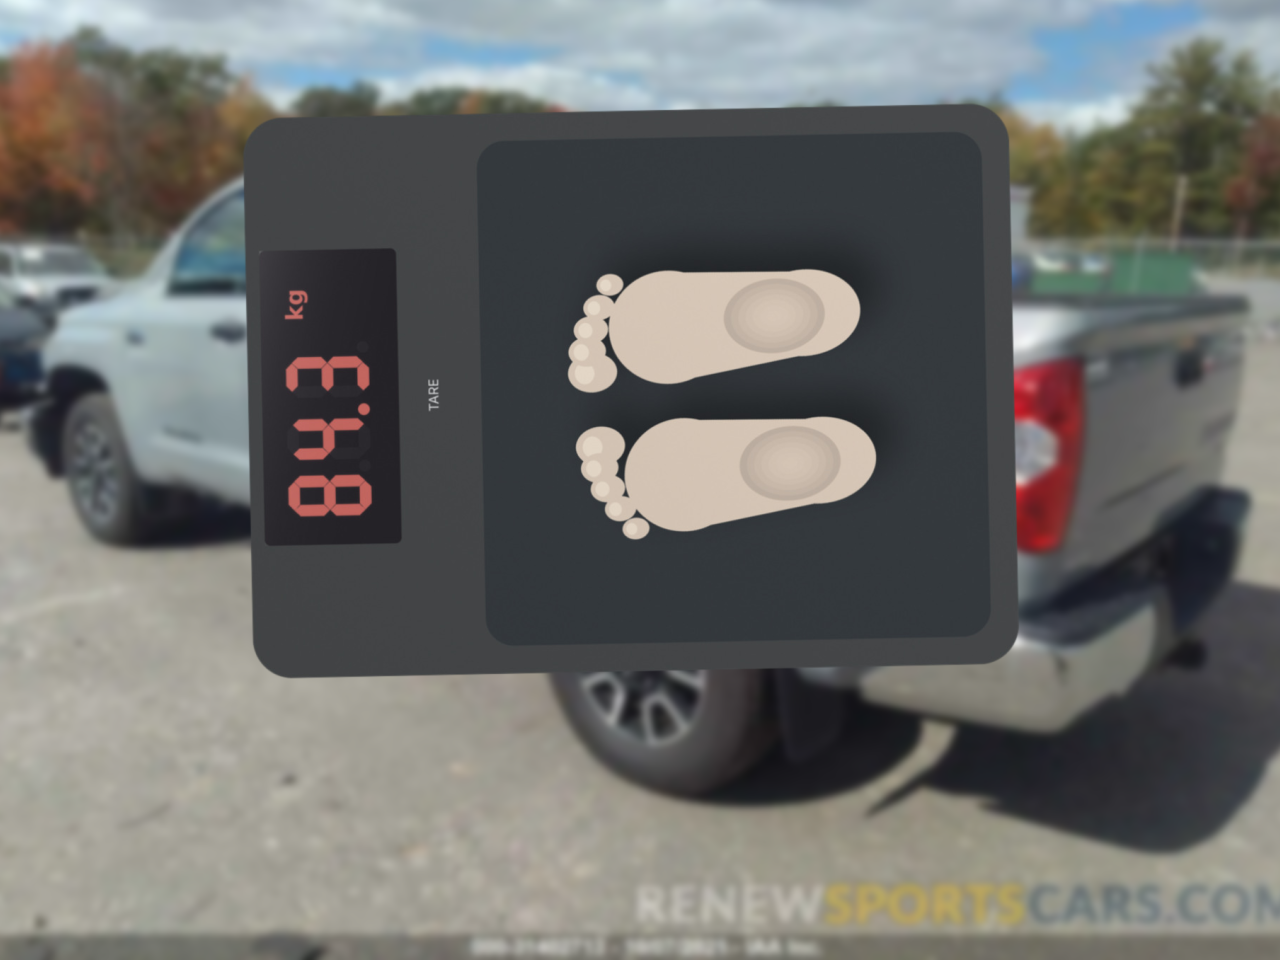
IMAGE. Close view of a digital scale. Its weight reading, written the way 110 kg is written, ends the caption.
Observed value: 84.3 kg
